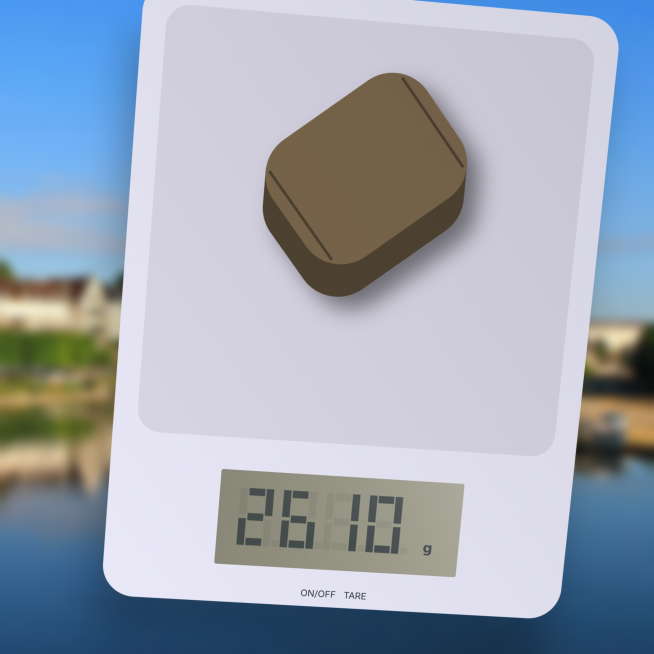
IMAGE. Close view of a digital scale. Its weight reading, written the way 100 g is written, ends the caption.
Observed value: 2610 g
